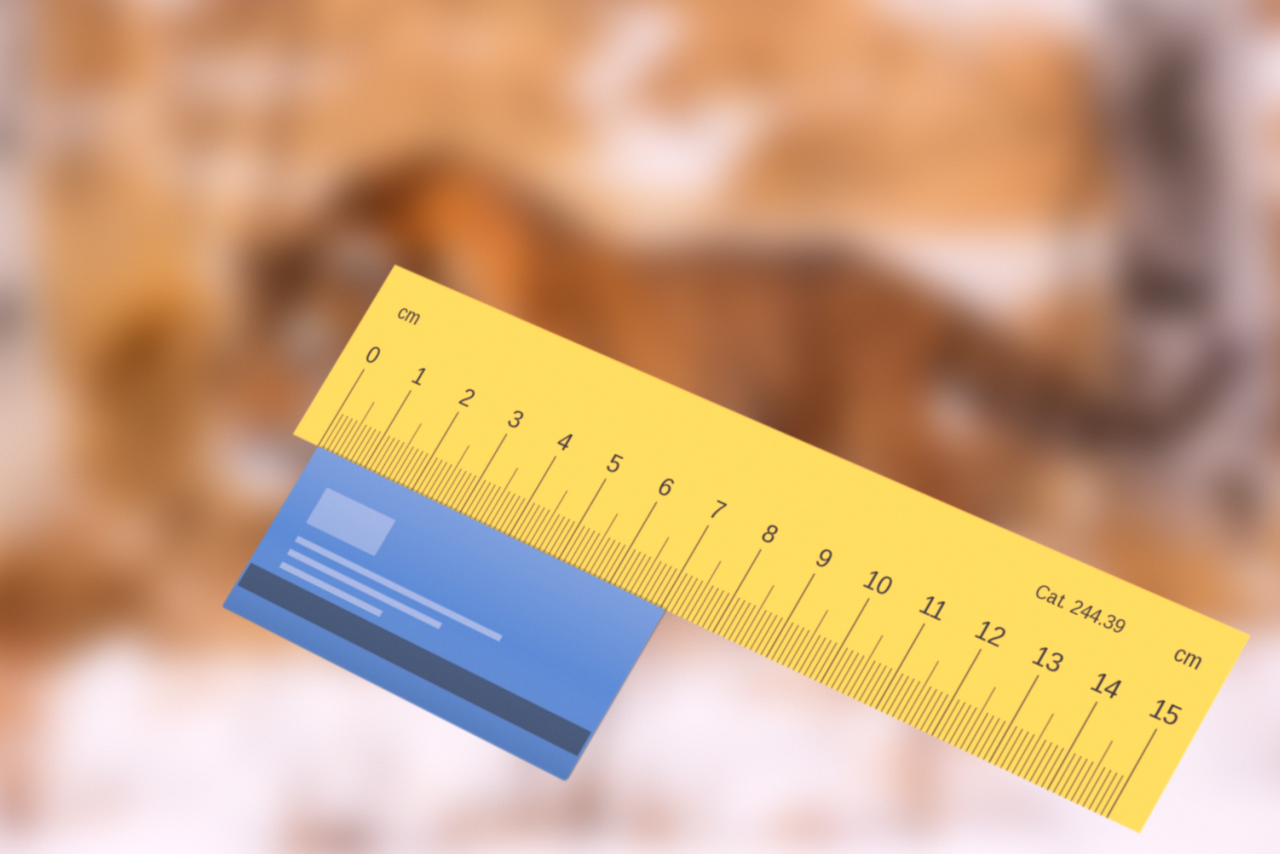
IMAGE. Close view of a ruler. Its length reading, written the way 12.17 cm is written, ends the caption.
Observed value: 7.1 cm
